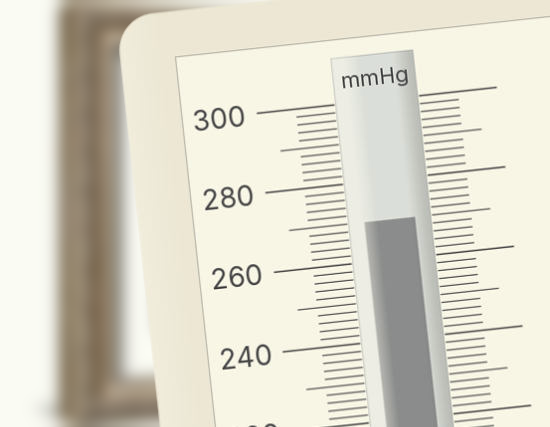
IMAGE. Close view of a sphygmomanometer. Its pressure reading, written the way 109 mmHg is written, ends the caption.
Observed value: 270 mmHg
